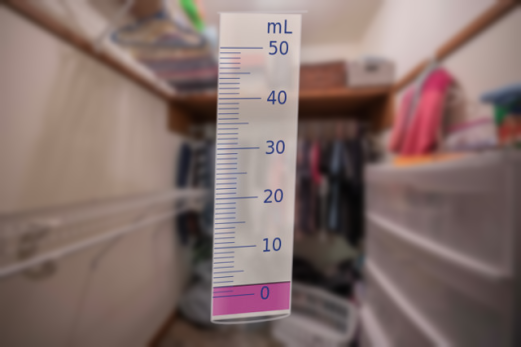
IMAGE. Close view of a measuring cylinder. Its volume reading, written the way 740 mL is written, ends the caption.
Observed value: 2 mL
